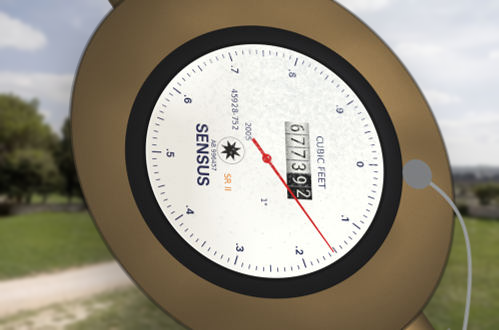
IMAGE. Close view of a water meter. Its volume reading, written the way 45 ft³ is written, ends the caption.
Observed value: 677392.15 ft³
